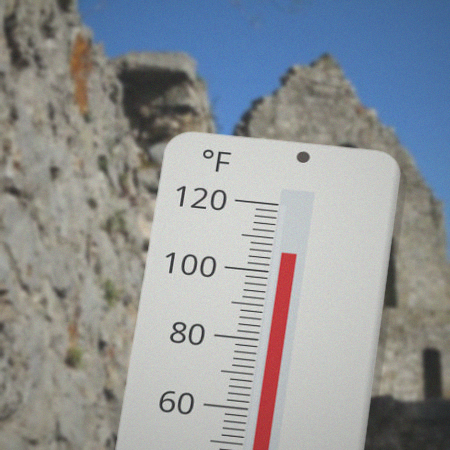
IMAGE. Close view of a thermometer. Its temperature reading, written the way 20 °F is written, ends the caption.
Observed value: 106 °F
